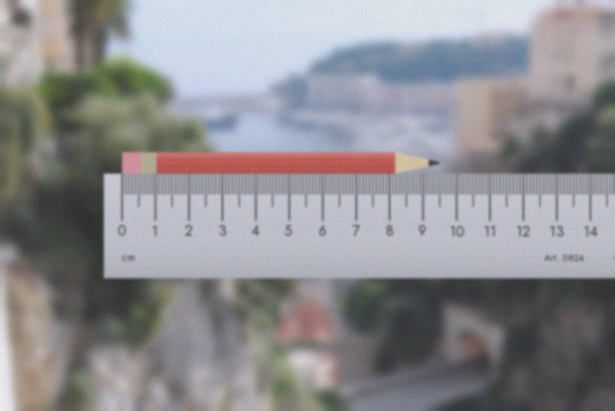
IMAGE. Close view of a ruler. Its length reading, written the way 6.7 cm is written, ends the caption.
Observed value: 9.5 cm
